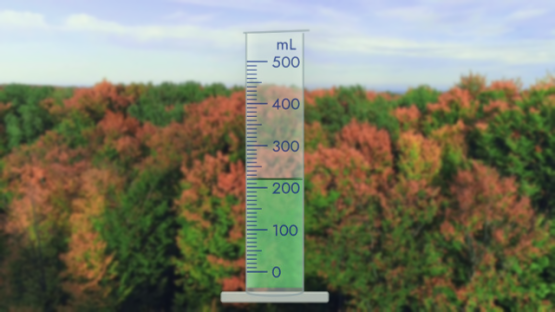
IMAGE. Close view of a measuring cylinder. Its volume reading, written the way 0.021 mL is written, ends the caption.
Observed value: 220 mL
